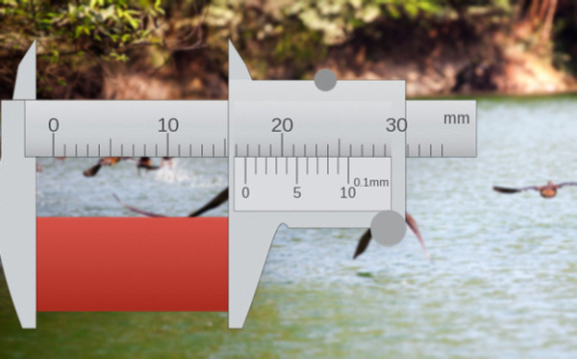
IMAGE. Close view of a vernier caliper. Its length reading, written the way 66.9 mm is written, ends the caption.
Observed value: 16.8 mm
